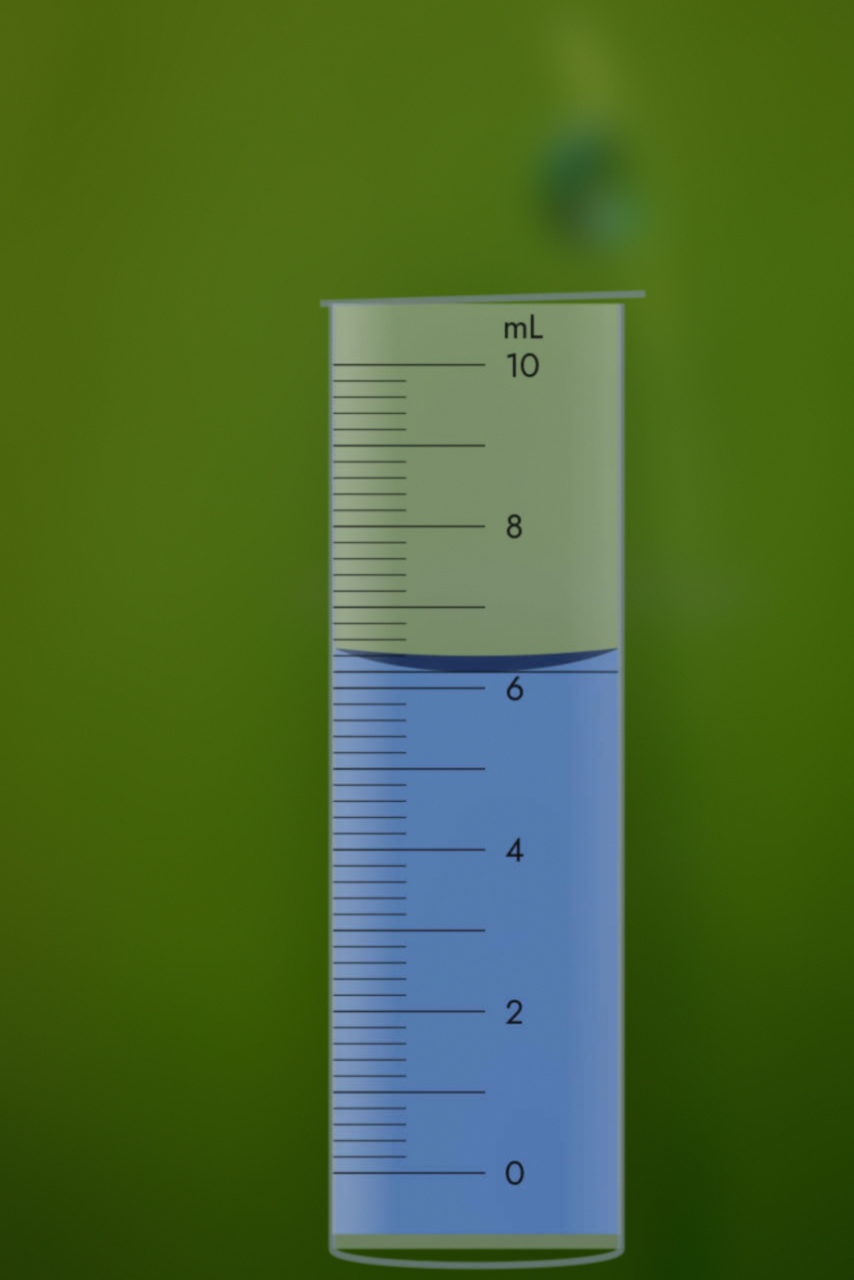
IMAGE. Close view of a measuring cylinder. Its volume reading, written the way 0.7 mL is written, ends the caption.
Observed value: 6.2 mL
